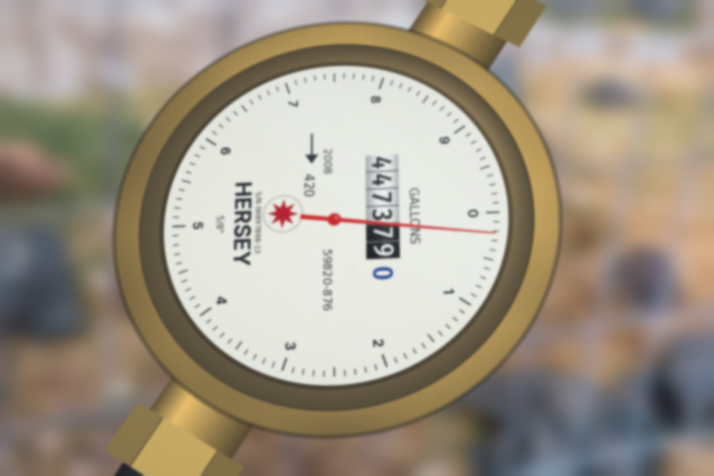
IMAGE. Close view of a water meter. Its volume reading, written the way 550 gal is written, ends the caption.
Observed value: 4473790.2 gal
